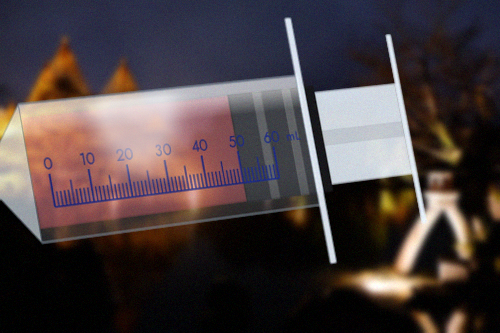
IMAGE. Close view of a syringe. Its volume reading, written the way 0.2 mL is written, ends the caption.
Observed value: 50 mL
